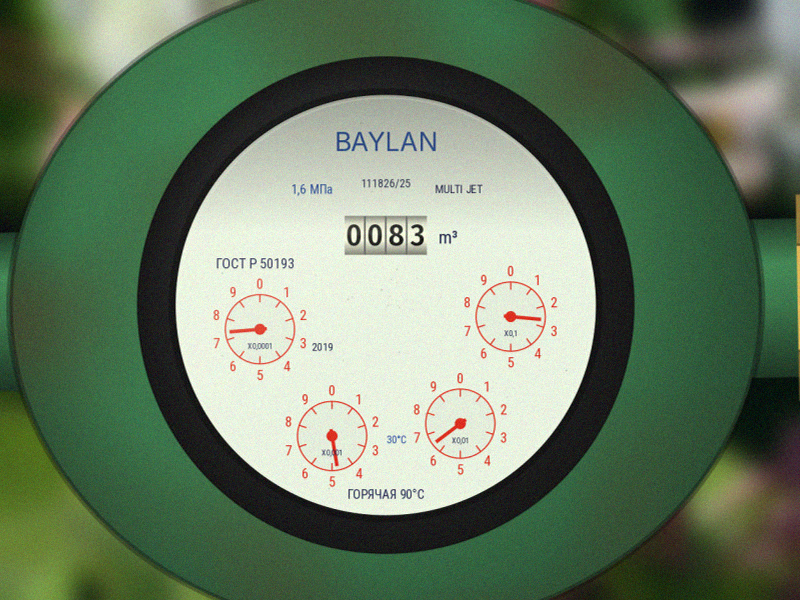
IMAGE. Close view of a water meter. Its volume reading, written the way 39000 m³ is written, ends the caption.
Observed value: 83.2647 m³
